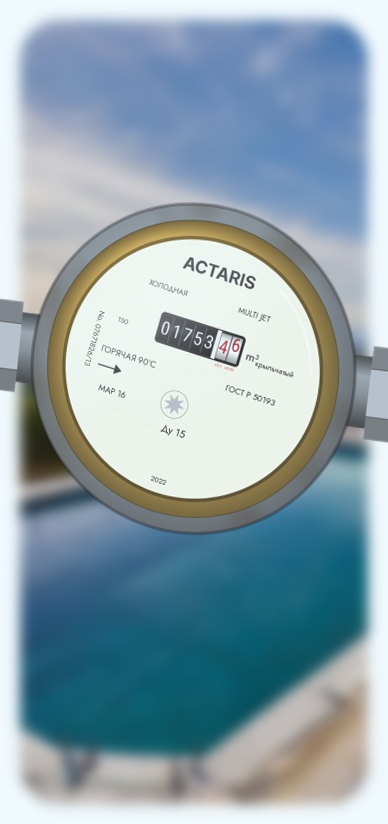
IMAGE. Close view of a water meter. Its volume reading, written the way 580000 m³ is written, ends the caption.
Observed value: 1753.46 m³
